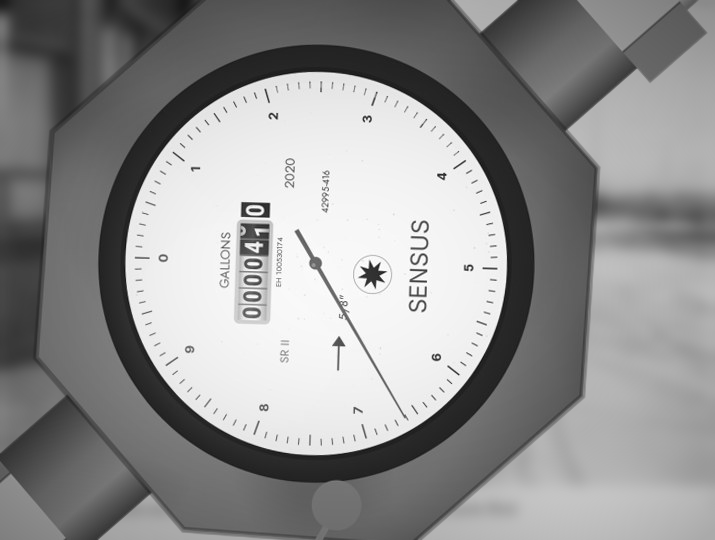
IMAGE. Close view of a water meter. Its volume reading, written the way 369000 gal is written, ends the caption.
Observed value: 406.6 gal
